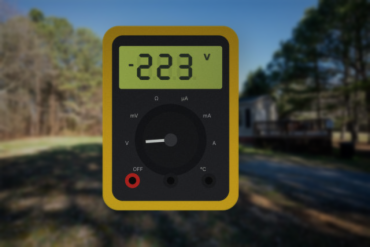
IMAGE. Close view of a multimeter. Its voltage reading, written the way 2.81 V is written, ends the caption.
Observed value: -223 V
